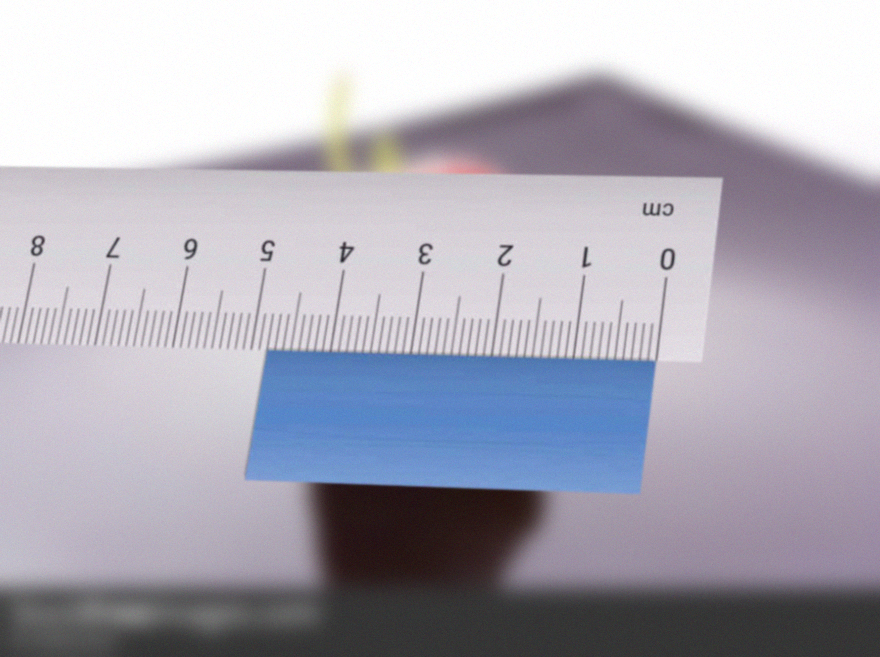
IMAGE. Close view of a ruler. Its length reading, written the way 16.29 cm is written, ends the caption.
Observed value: 4.8 cm
